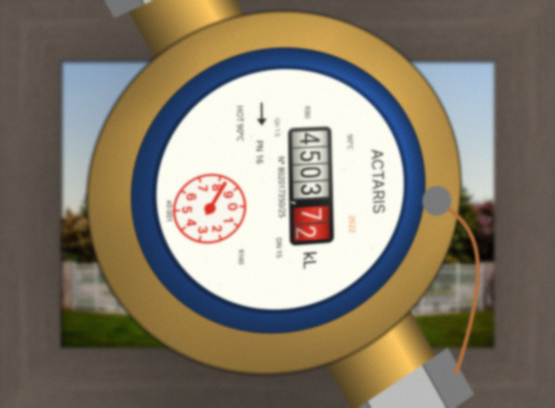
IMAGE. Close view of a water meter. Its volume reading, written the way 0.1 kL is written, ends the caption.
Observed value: 4503.718 kL
